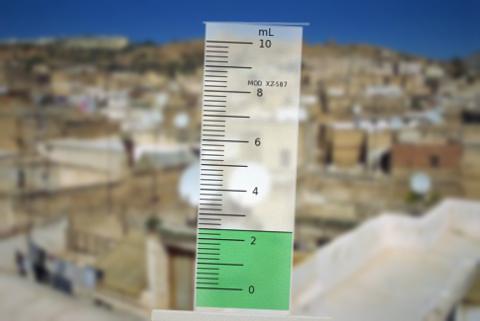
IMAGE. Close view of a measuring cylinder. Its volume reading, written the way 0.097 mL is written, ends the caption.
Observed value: 2.4 mL
